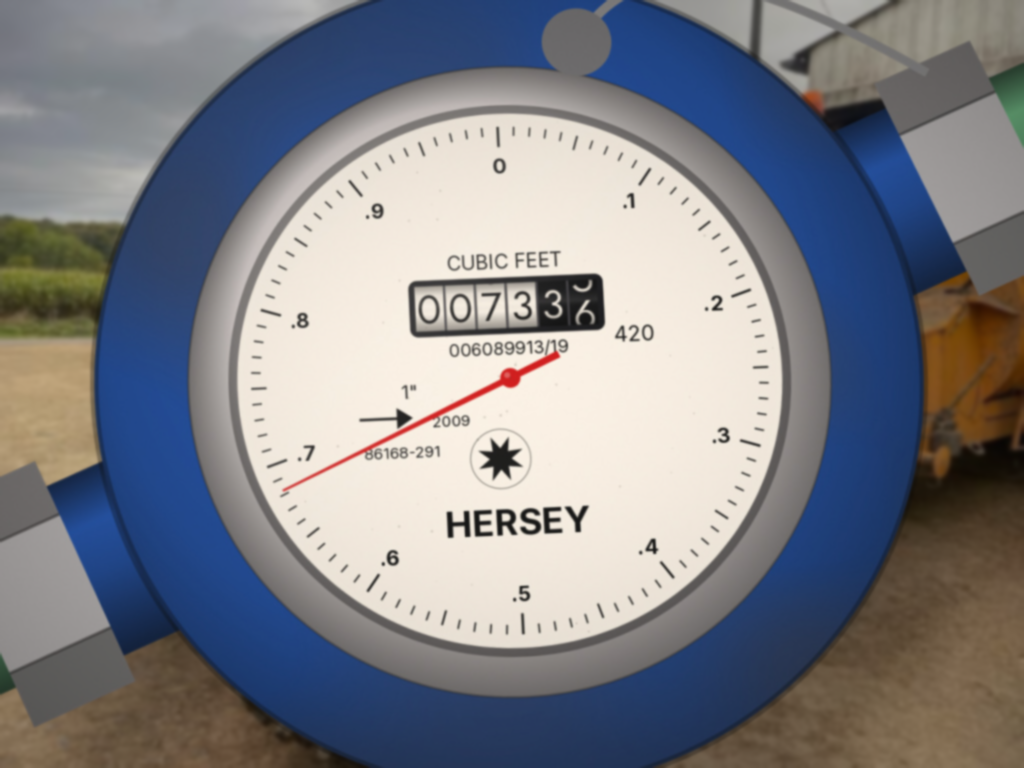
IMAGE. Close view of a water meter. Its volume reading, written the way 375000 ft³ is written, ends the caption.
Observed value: 7335.68 ft³
